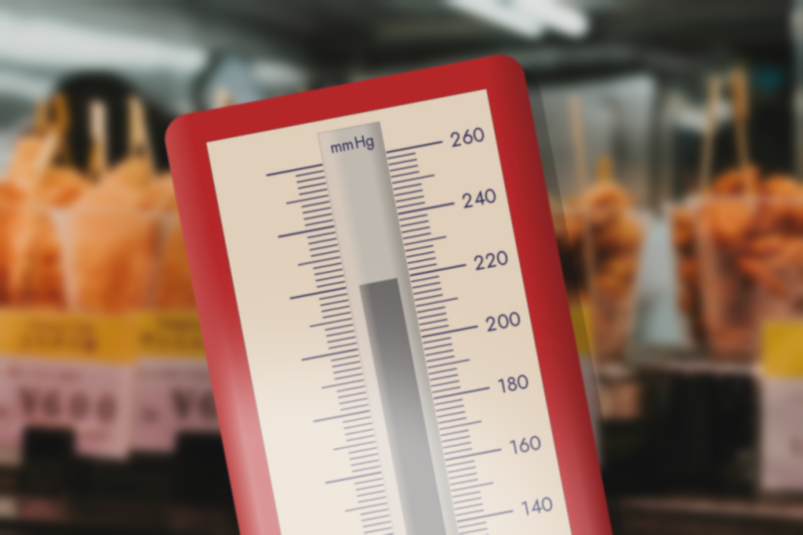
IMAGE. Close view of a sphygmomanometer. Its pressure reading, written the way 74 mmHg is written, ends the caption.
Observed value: 220 mmHg
